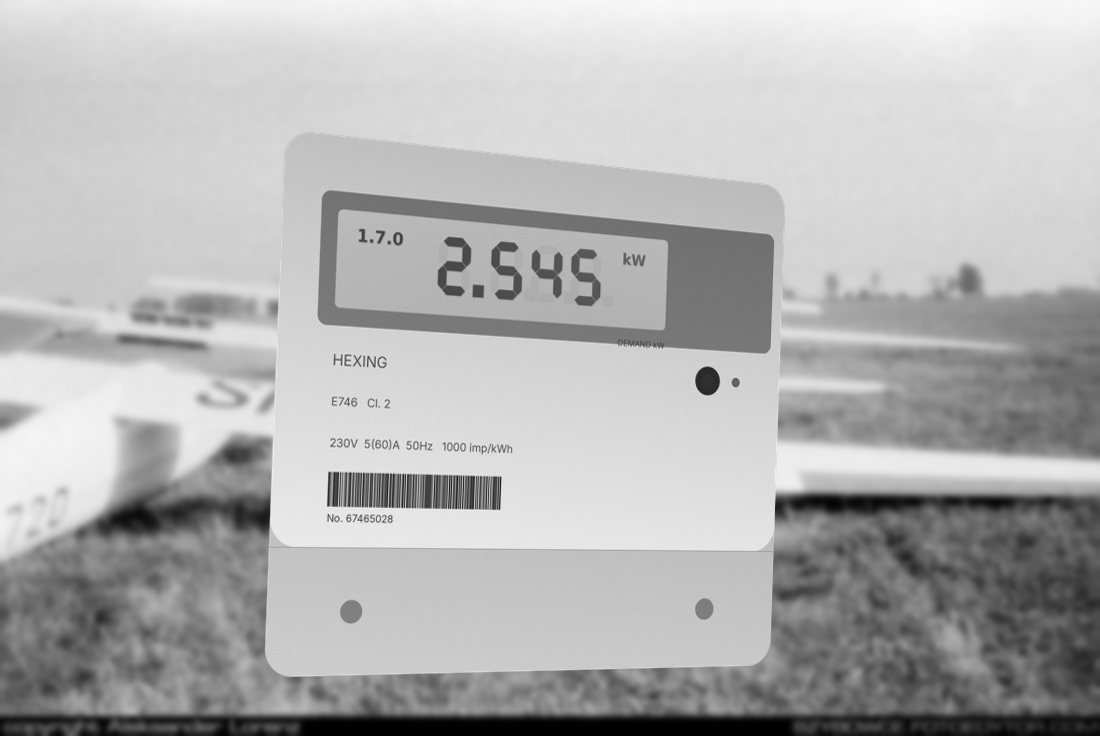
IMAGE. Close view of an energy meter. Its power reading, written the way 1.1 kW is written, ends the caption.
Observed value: 2.545 kW
